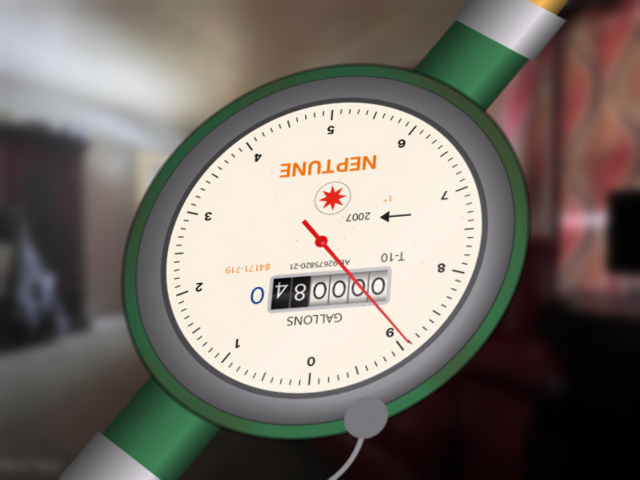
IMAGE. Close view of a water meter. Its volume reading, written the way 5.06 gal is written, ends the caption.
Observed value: 838.9 gal
